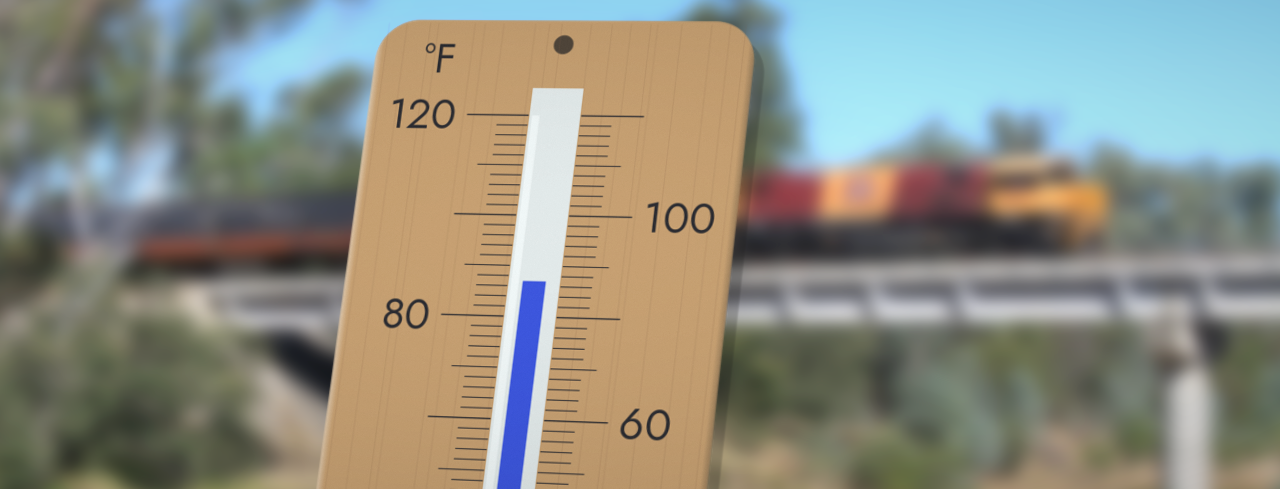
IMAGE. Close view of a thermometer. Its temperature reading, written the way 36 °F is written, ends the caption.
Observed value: 87 °F
